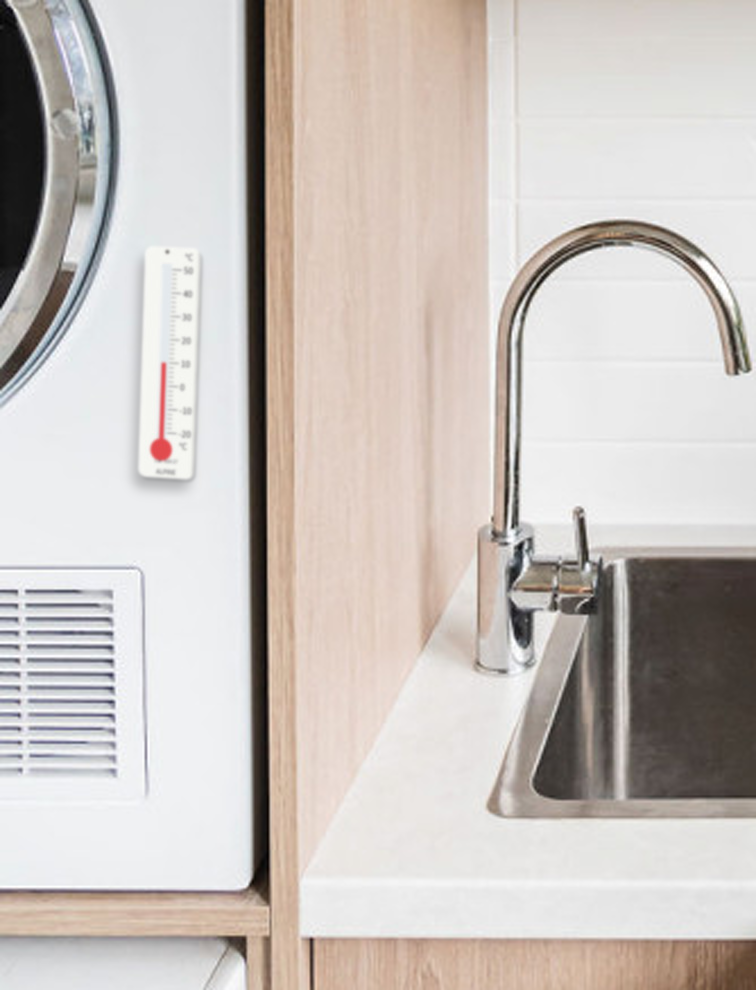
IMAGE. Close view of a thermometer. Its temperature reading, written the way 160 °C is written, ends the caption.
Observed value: 10 °C
